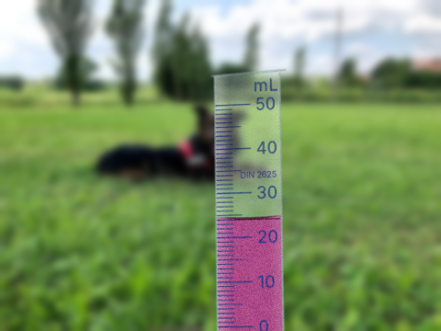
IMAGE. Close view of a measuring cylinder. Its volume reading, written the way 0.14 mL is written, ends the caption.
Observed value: 24 mL
